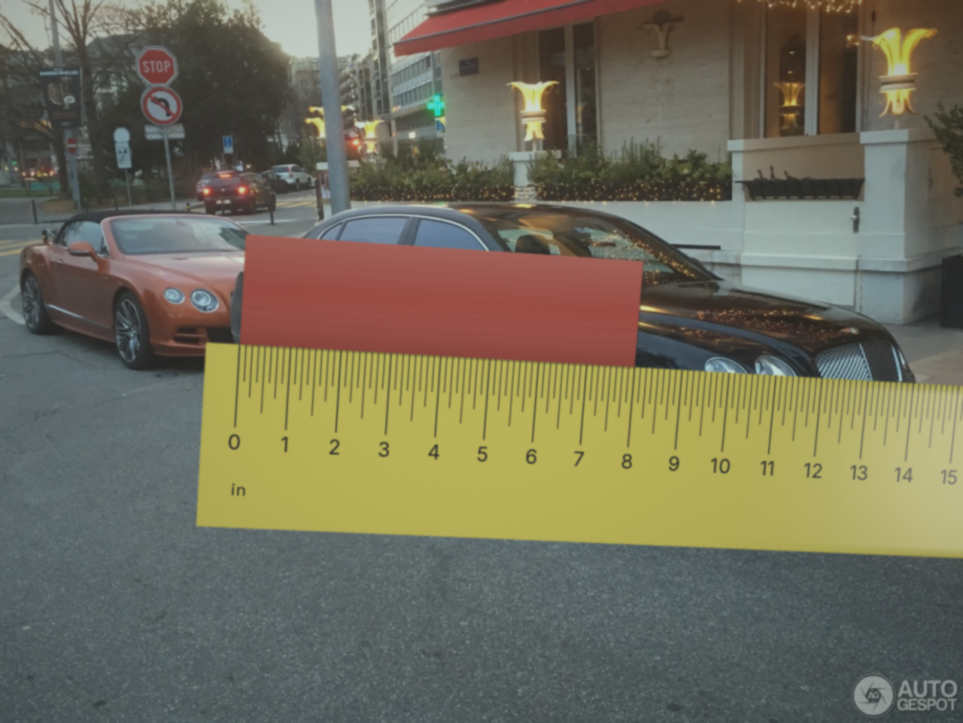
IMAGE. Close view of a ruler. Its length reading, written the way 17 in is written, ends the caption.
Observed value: 8 in
